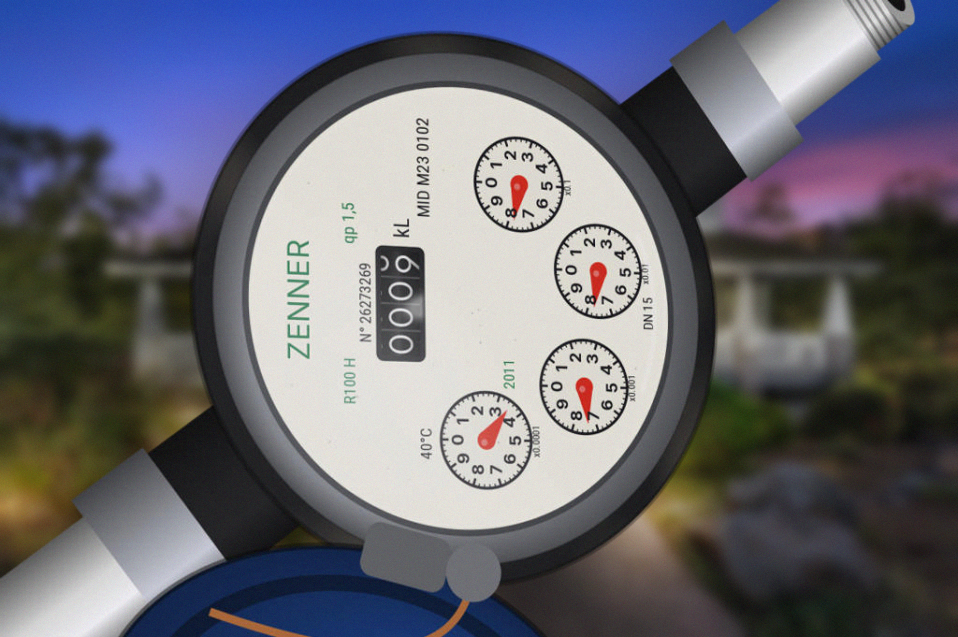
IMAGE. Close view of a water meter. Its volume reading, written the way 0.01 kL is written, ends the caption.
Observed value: 8.7773 kL
